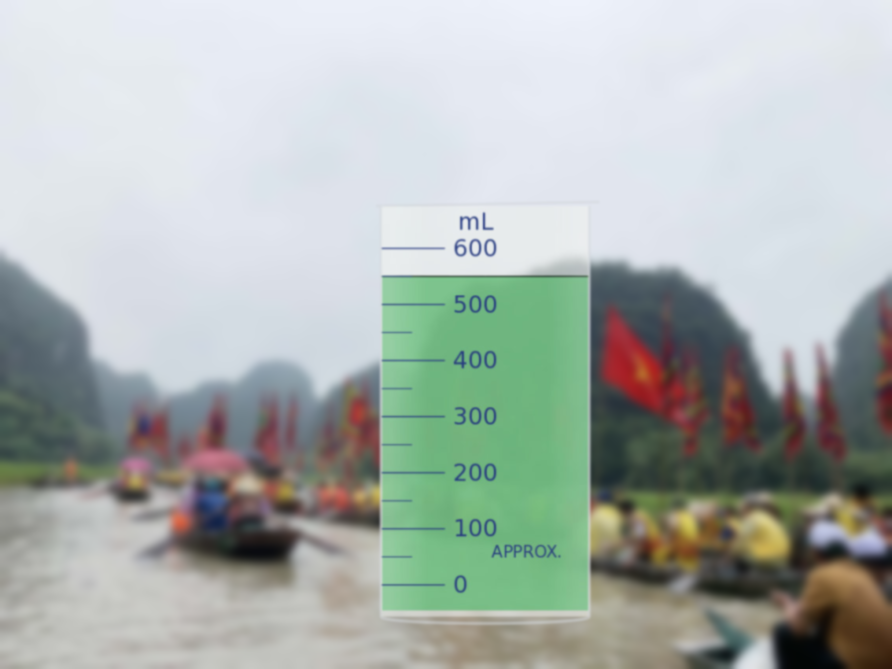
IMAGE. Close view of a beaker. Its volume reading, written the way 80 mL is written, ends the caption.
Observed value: 550 mL
